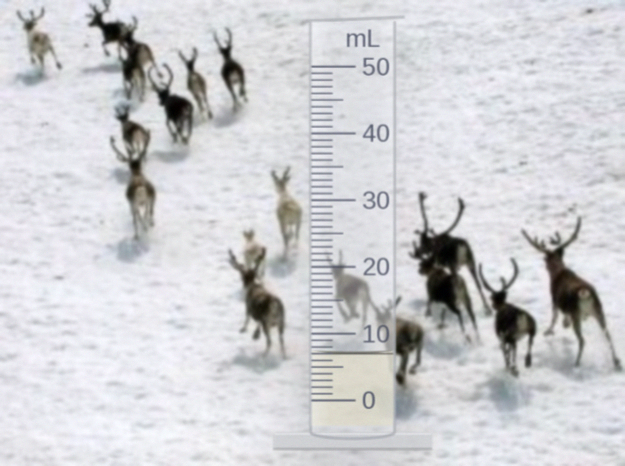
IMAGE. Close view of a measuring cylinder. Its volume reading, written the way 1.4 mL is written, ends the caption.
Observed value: 7 mL
